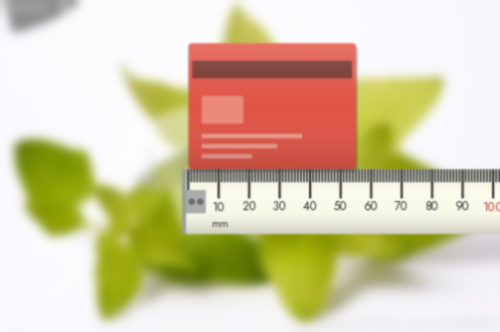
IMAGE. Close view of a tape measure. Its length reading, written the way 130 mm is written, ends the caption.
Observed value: 55 mm
